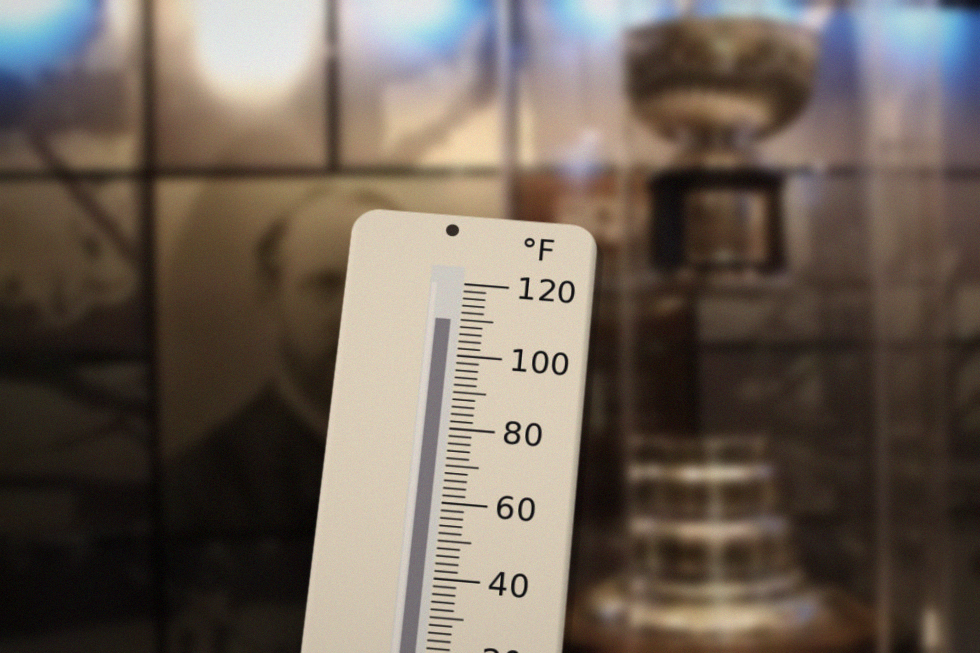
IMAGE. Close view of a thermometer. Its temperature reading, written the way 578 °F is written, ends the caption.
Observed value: 110 °F
